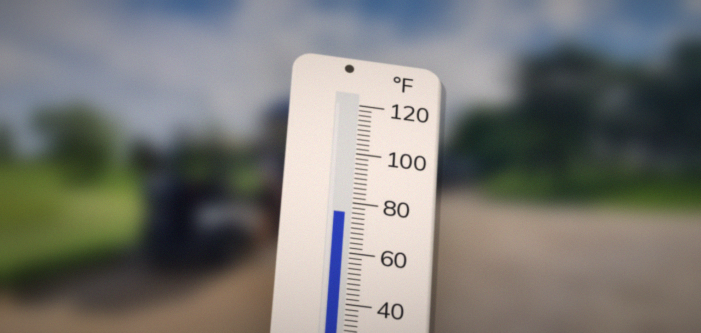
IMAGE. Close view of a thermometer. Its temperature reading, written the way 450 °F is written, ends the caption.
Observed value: 76 °F
